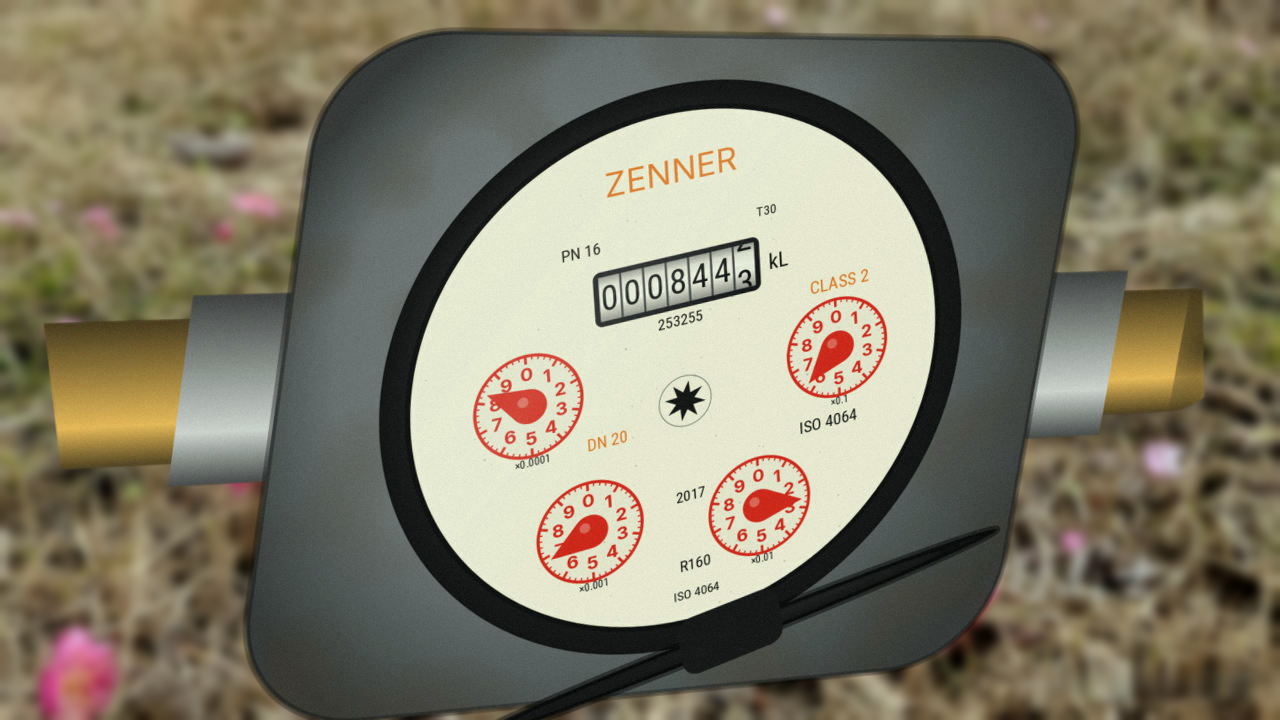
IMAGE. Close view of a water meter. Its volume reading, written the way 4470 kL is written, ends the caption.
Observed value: 8442.6268 kL
